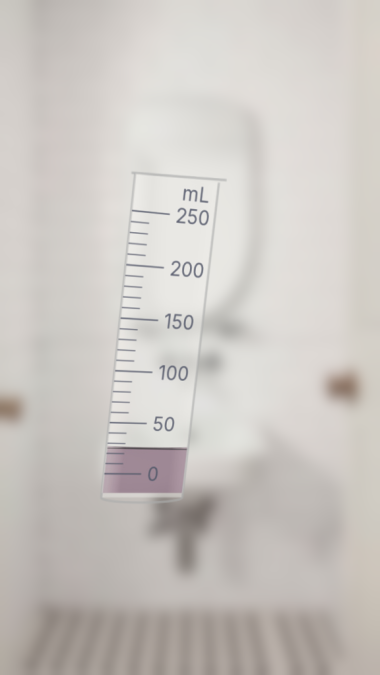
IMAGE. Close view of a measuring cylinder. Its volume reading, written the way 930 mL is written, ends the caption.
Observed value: 25 mL
